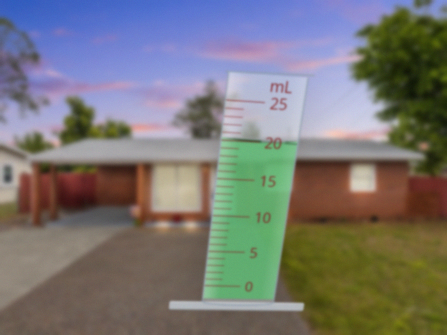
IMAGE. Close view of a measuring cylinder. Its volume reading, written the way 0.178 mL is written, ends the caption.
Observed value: 20 mL
